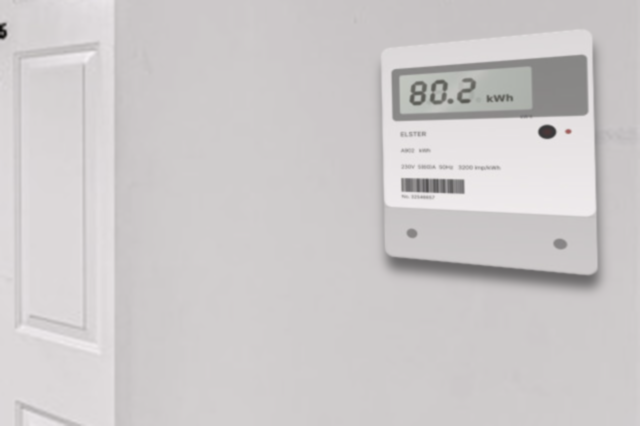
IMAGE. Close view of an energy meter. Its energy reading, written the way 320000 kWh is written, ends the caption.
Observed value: 80.2 kWh
